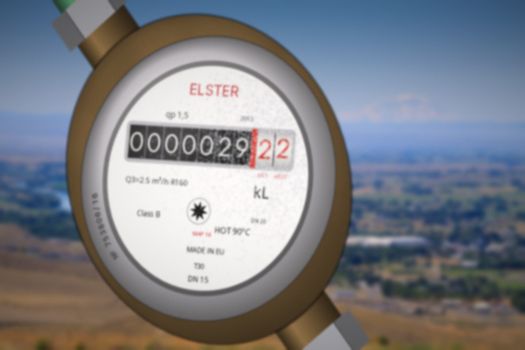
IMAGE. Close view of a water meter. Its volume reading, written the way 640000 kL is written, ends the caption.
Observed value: 29.22 kL
